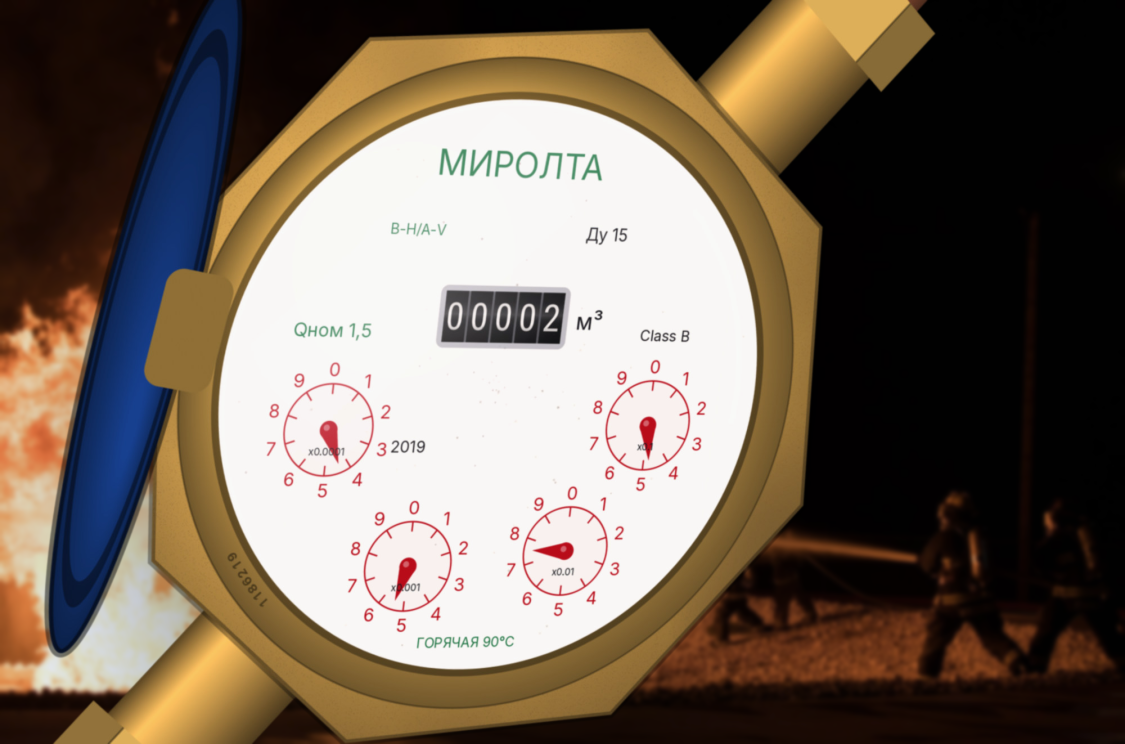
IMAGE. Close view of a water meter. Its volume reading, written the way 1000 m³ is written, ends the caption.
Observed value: 2.4754 m³
